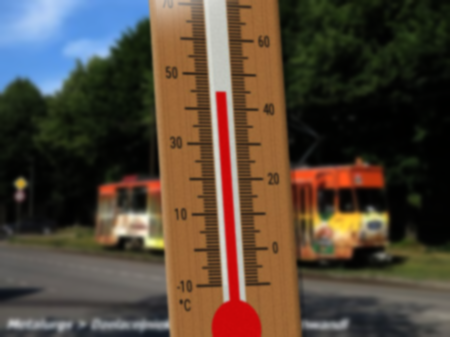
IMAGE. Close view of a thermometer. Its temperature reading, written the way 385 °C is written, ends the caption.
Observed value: 45 °C
